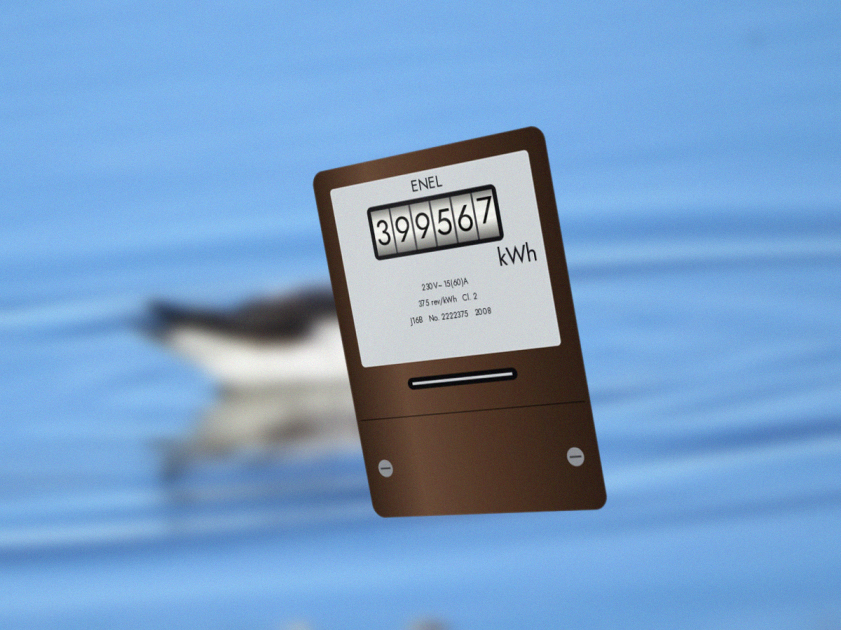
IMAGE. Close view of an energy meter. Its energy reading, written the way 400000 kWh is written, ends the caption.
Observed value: 399567 kWh
